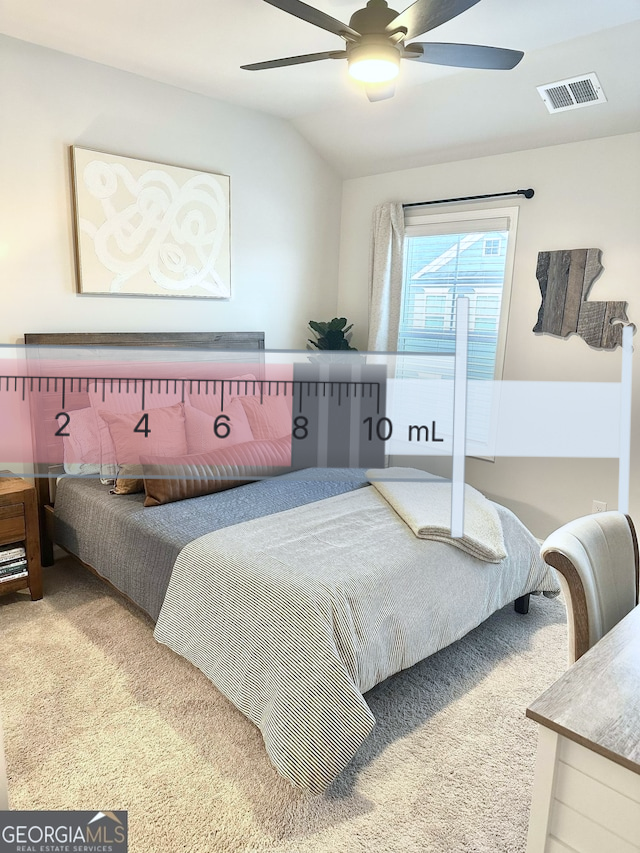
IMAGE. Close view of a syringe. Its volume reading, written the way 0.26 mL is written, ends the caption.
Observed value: 7.8 mL
